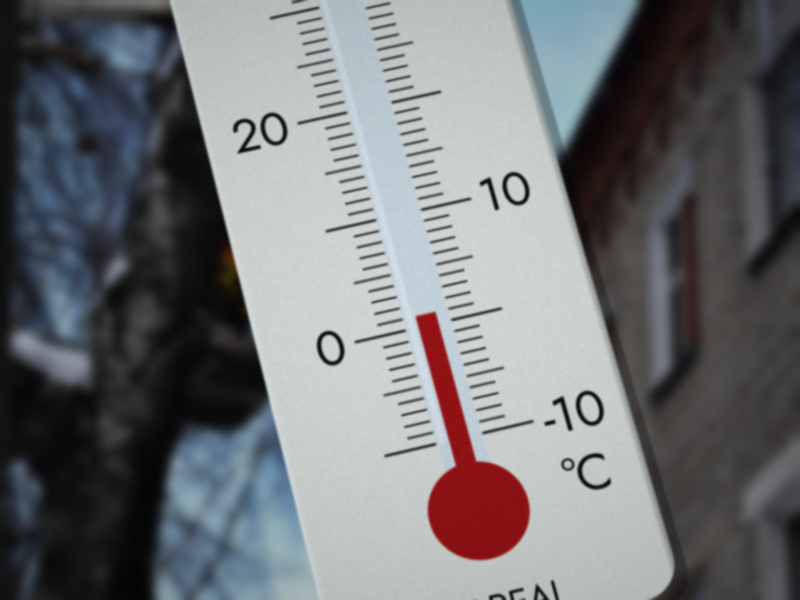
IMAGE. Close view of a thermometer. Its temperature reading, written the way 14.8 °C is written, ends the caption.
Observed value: 1 °C
